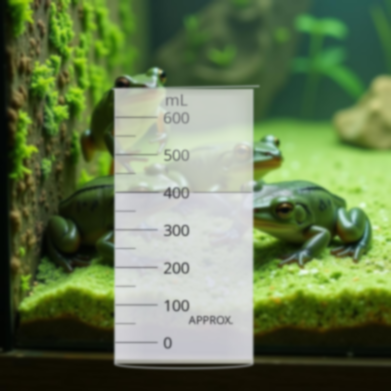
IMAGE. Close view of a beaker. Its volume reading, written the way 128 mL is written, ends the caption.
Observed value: 400 mL
